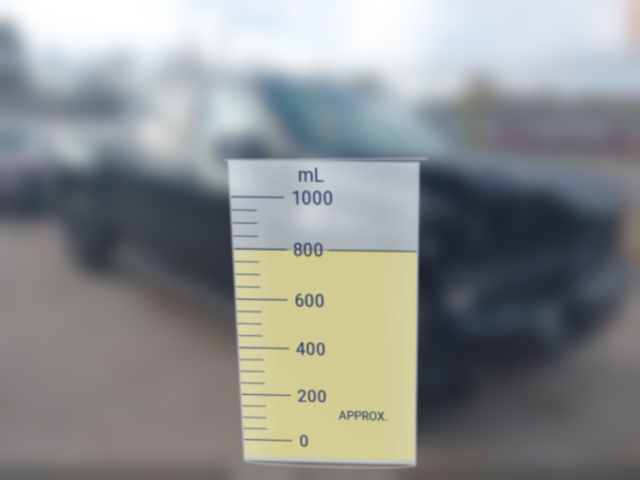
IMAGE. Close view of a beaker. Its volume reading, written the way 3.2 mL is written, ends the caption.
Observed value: 800 mL
